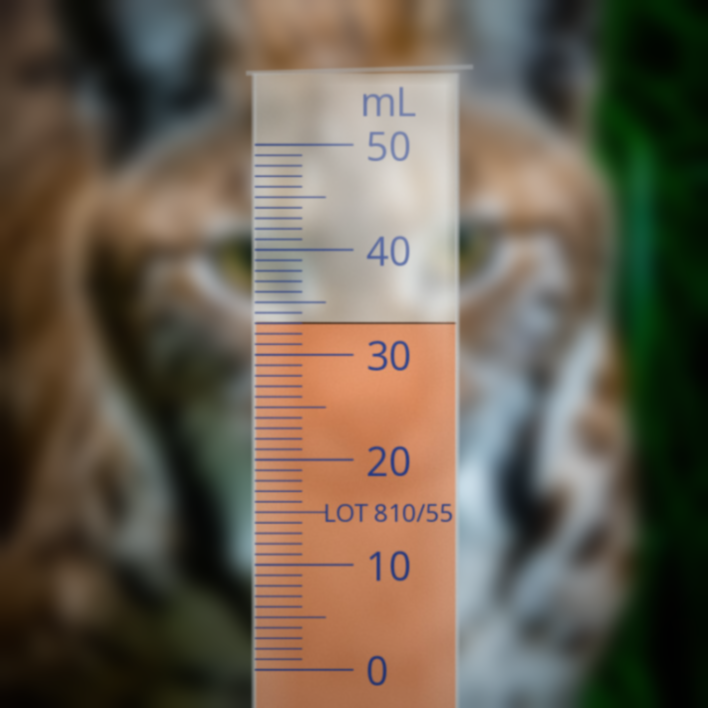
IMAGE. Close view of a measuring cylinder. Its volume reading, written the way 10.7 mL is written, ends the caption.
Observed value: 33 mL
